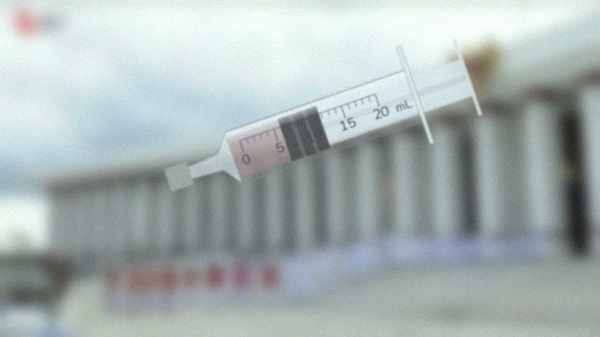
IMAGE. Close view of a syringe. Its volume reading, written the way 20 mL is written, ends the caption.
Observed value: 6 mL
